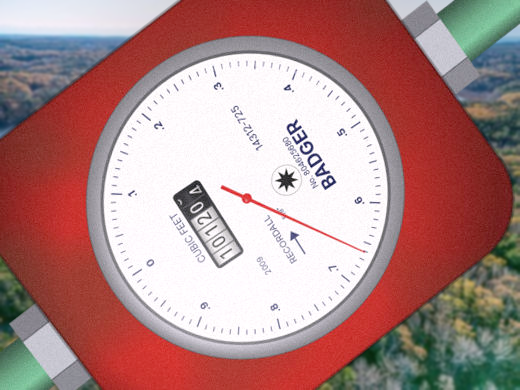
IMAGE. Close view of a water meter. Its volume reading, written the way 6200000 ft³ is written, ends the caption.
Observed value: 101203.66 ft³
